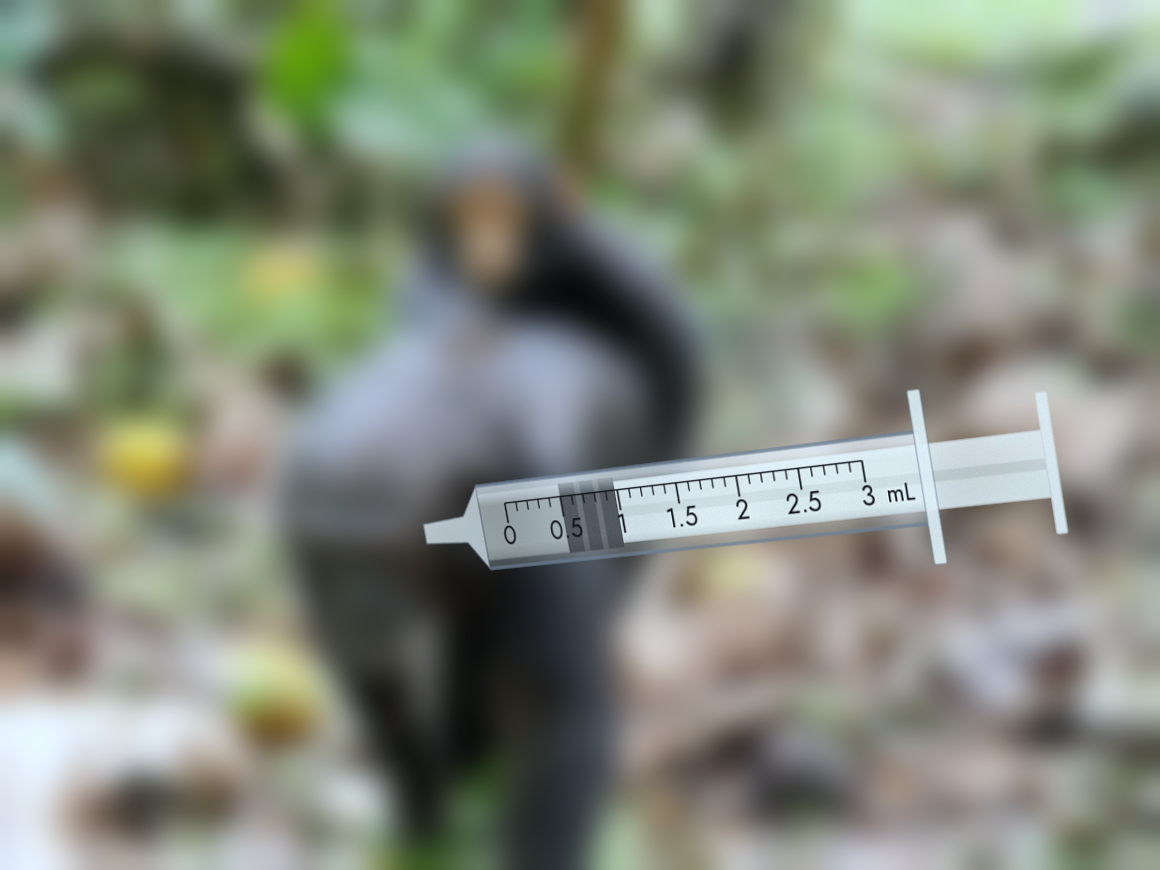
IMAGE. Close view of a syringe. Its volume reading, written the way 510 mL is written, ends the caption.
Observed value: 0.5 mL
